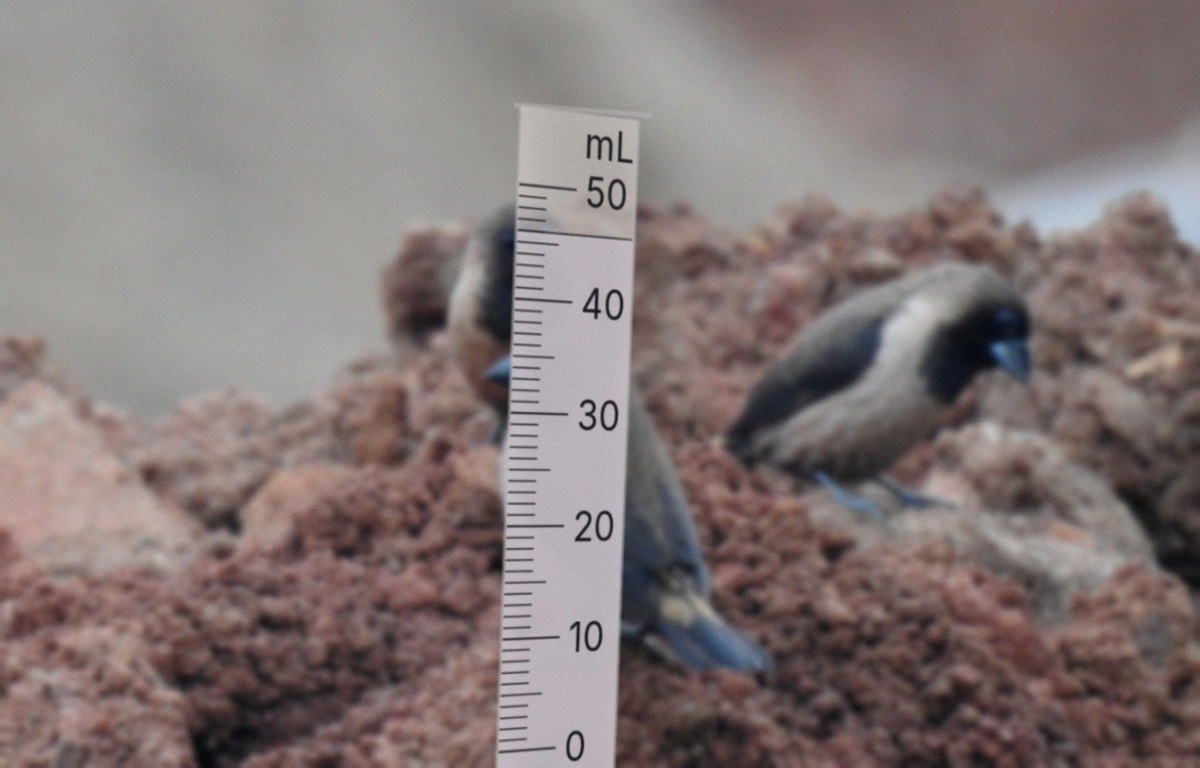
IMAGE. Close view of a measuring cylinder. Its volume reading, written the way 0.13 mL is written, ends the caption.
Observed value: 46 mL
